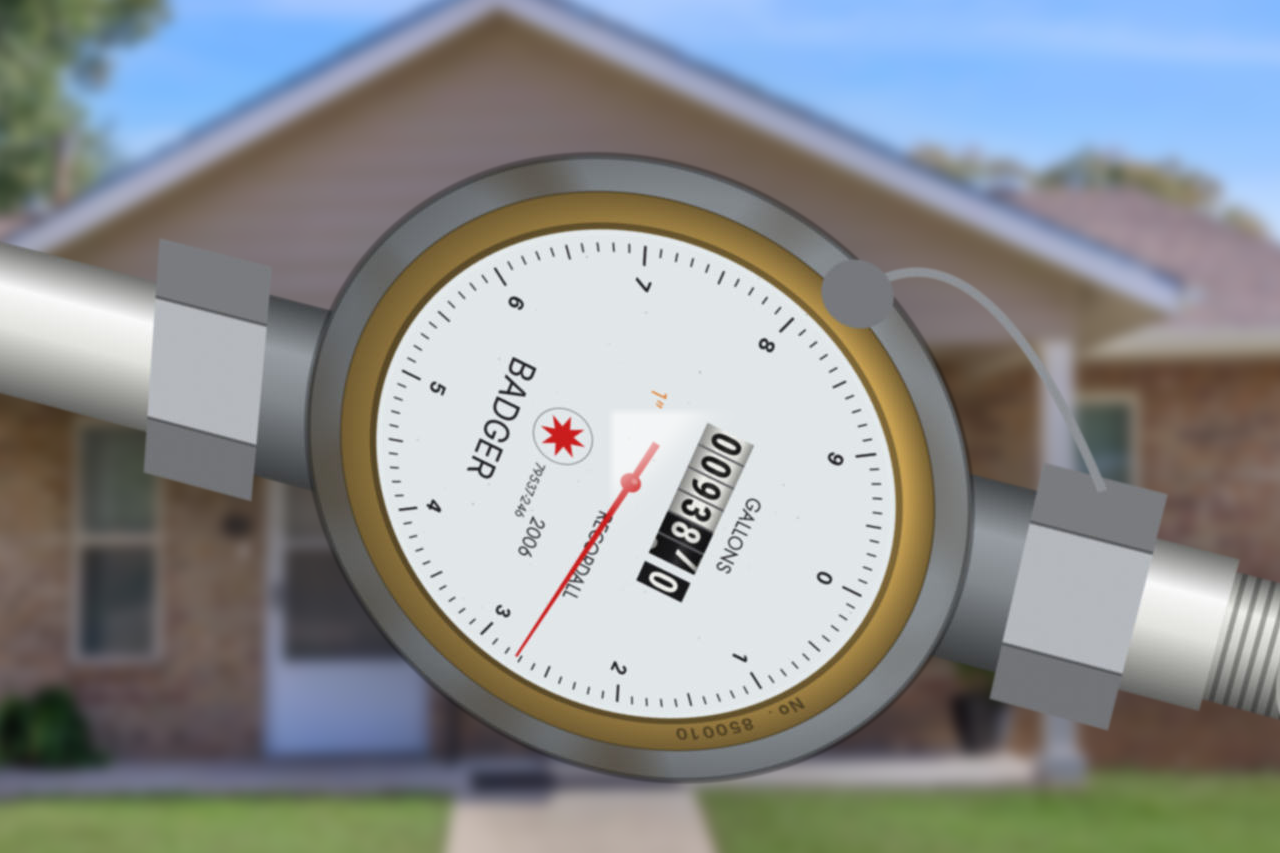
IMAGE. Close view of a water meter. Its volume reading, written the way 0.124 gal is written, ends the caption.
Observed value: 93872.7 gal
